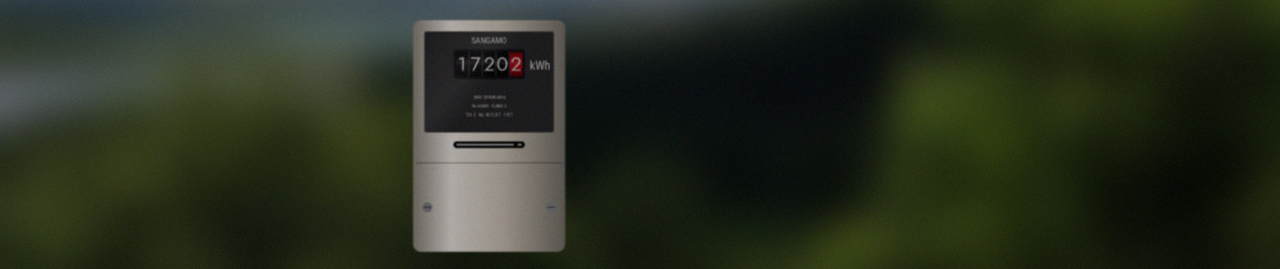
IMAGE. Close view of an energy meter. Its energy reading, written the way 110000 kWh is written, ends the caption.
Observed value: 1720.2 kWh
